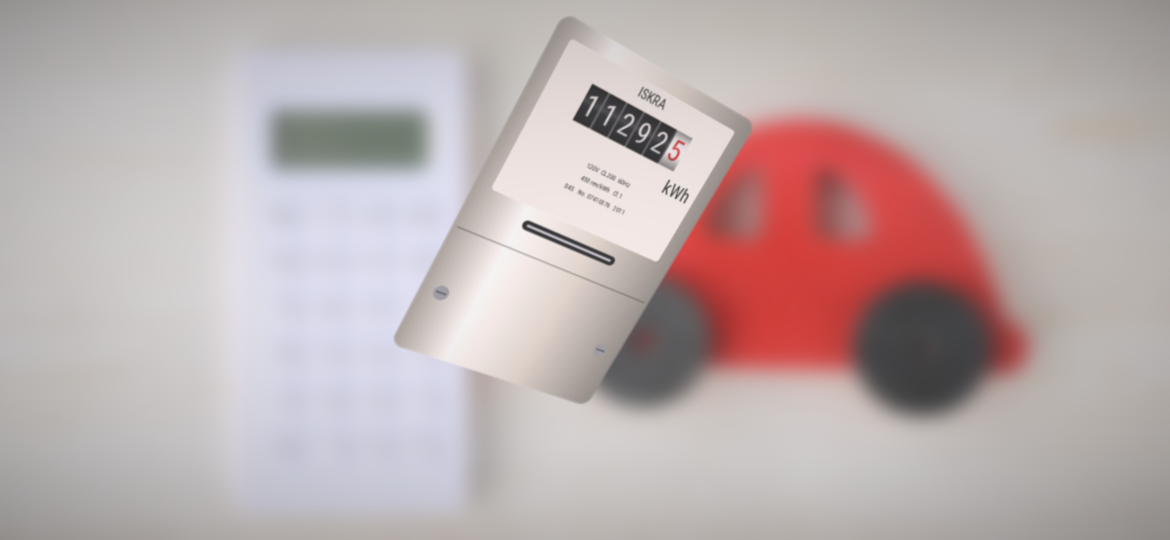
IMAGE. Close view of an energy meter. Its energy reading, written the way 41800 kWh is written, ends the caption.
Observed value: 11292.5 kWh
